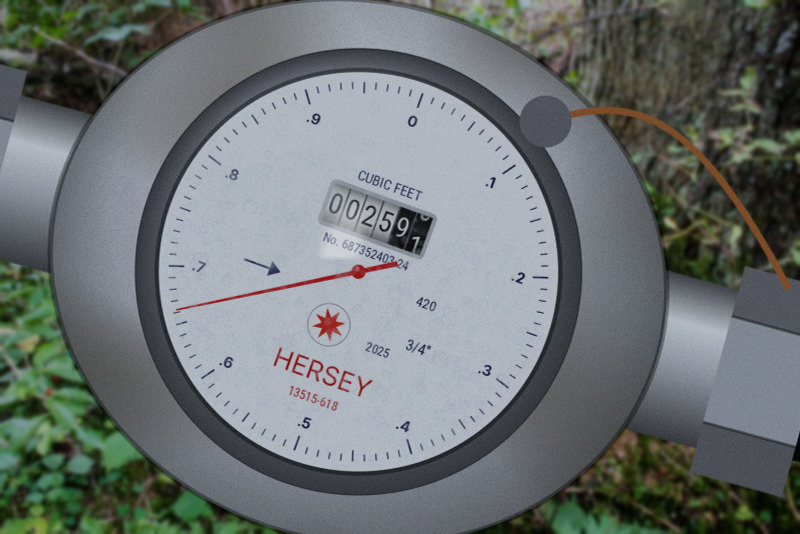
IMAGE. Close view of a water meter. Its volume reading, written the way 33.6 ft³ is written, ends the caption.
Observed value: 2590.66 ft³
